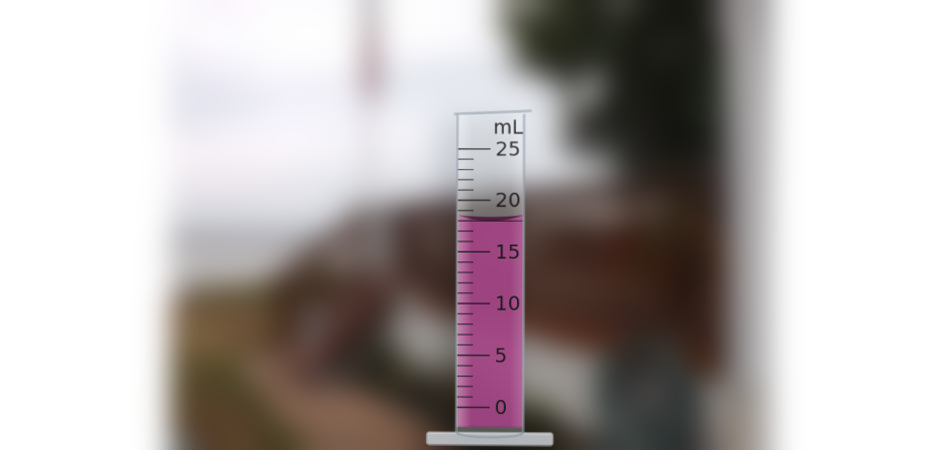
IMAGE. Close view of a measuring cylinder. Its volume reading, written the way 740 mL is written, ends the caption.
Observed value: 18 mL
